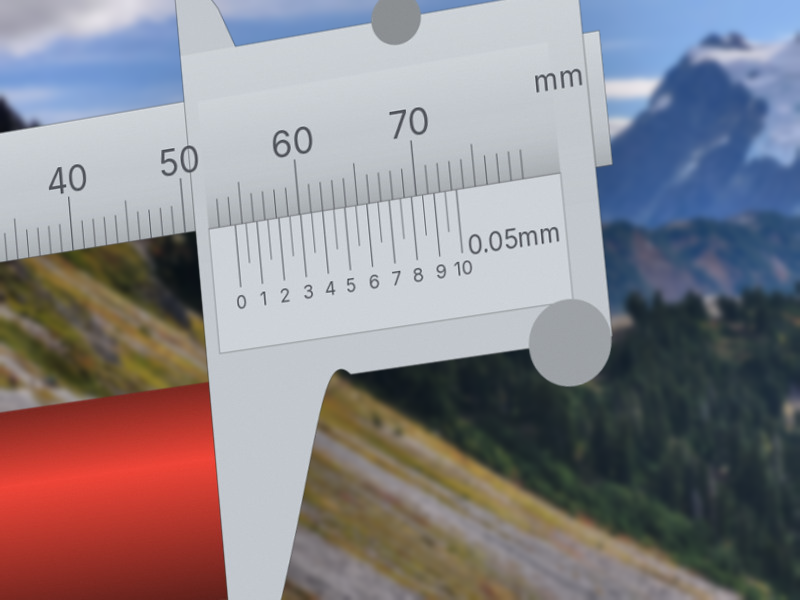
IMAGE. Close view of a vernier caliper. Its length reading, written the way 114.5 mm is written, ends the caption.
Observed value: 54.4 mm
